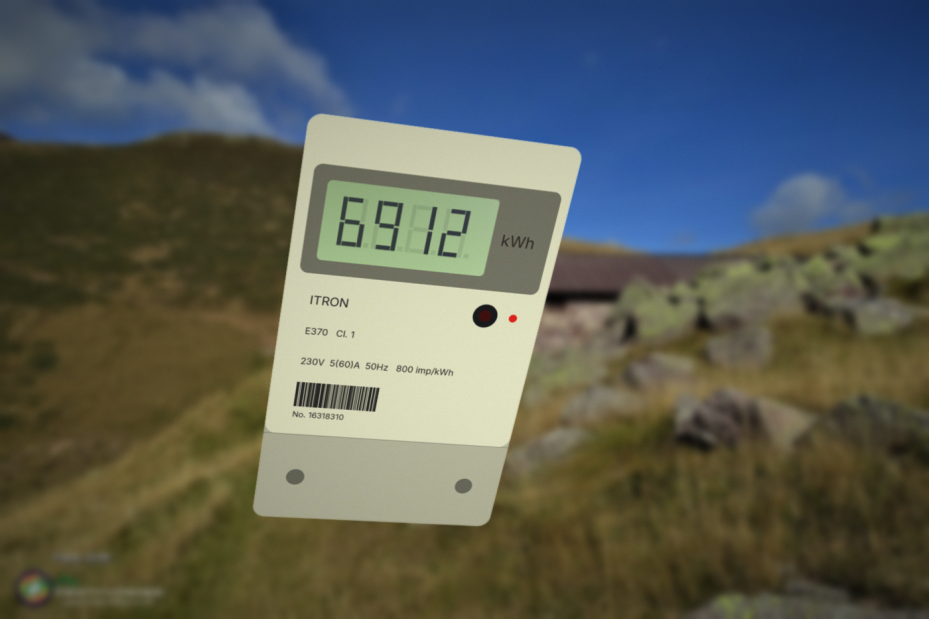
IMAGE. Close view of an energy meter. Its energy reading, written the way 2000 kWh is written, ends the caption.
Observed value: 6912 kWh
